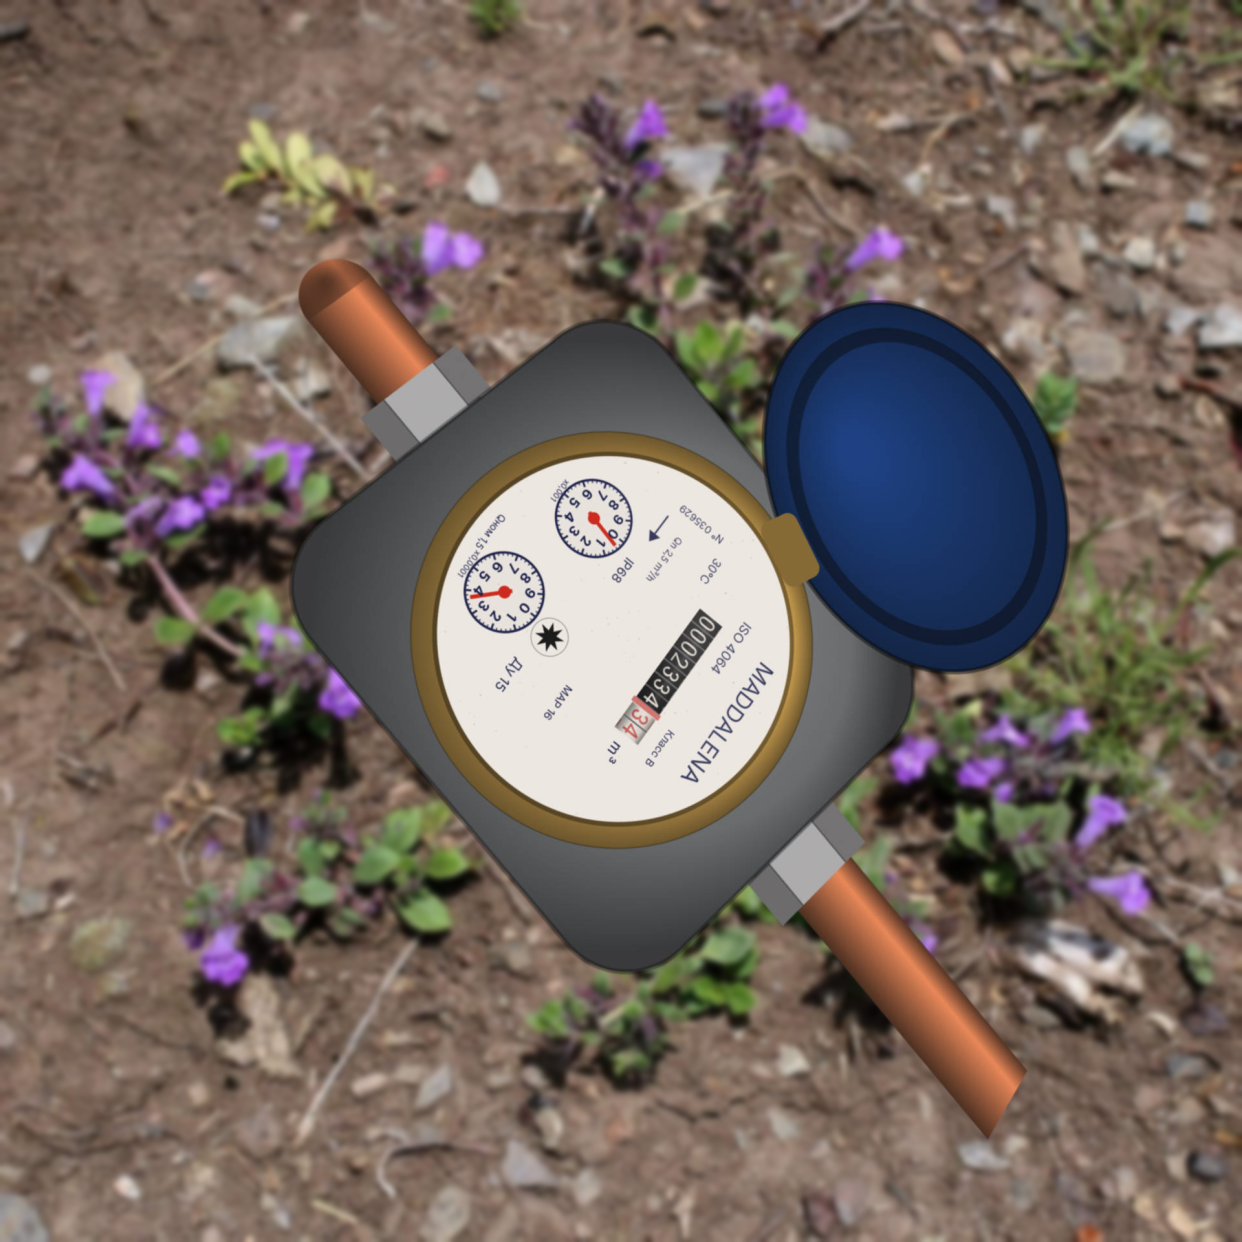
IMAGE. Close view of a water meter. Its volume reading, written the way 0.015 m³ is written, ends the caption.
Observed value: 2334.3403 m³
